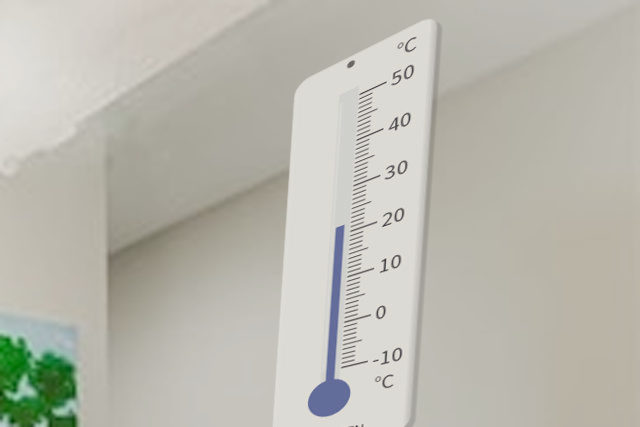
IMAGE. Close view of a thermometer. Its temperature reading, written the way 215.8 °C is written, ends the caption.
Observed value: 22 °C
